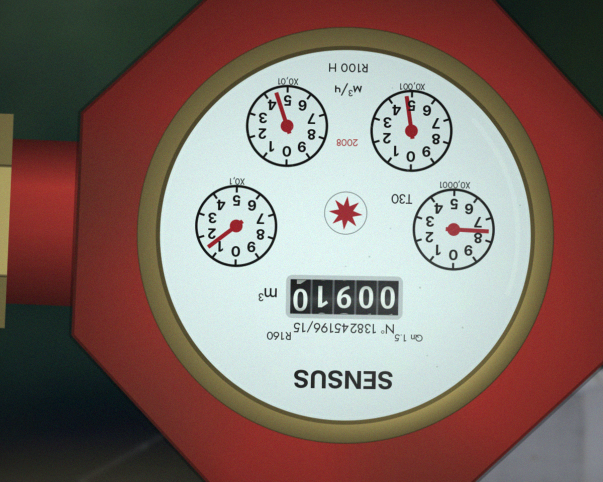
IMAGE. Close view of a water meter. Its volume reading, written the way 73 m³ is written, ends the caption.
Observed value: 910.1447 m³
